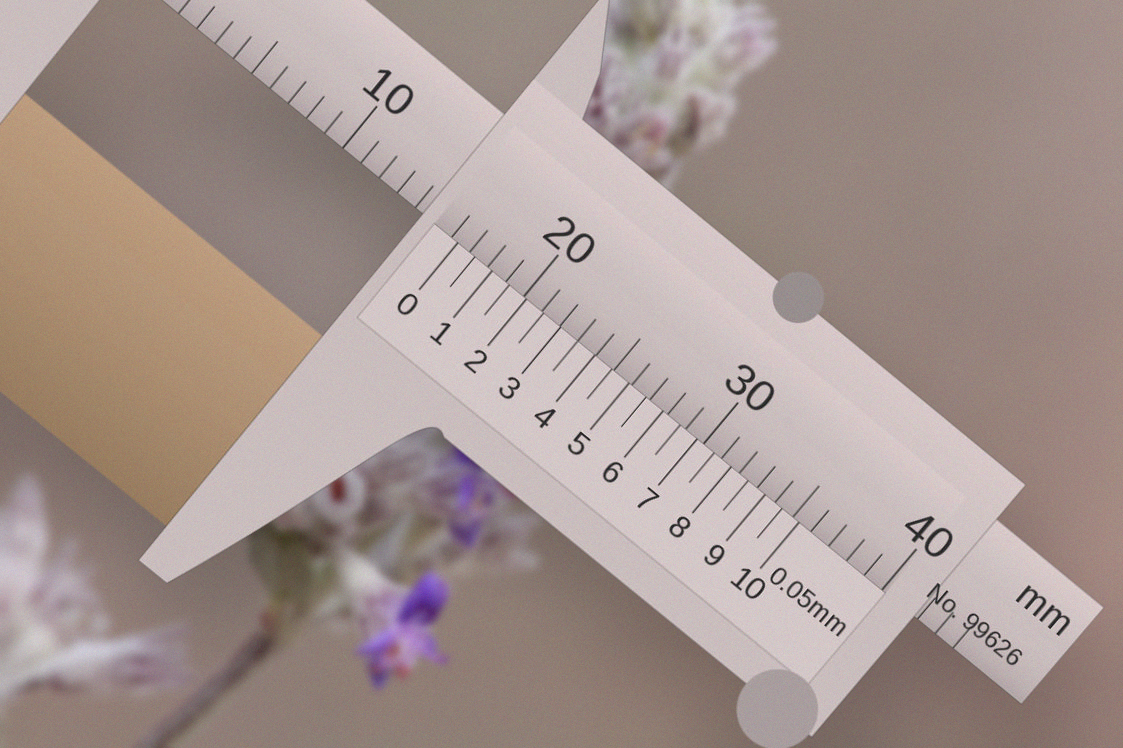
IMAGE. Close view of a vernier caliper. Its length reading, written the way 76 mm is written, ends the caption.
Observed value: 16.35 mm
